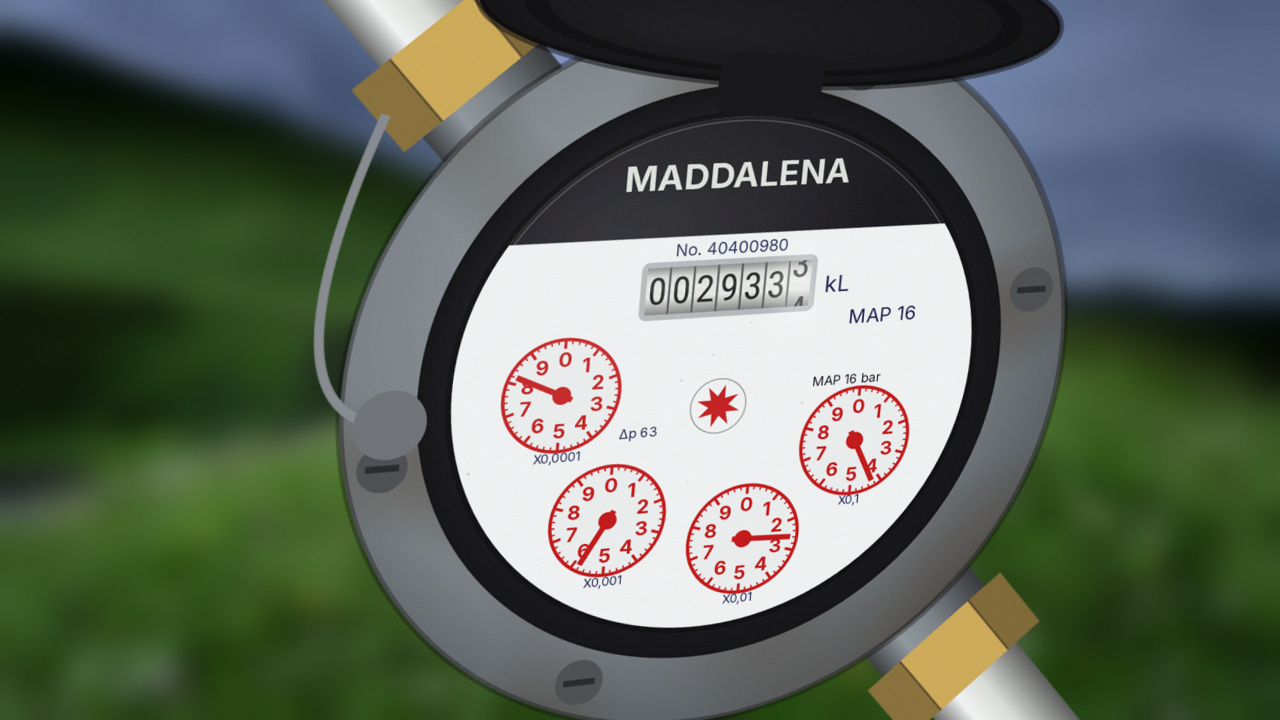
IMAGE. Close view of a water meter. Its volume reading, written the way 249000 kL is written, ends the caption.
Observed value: 29333.4258 kL
